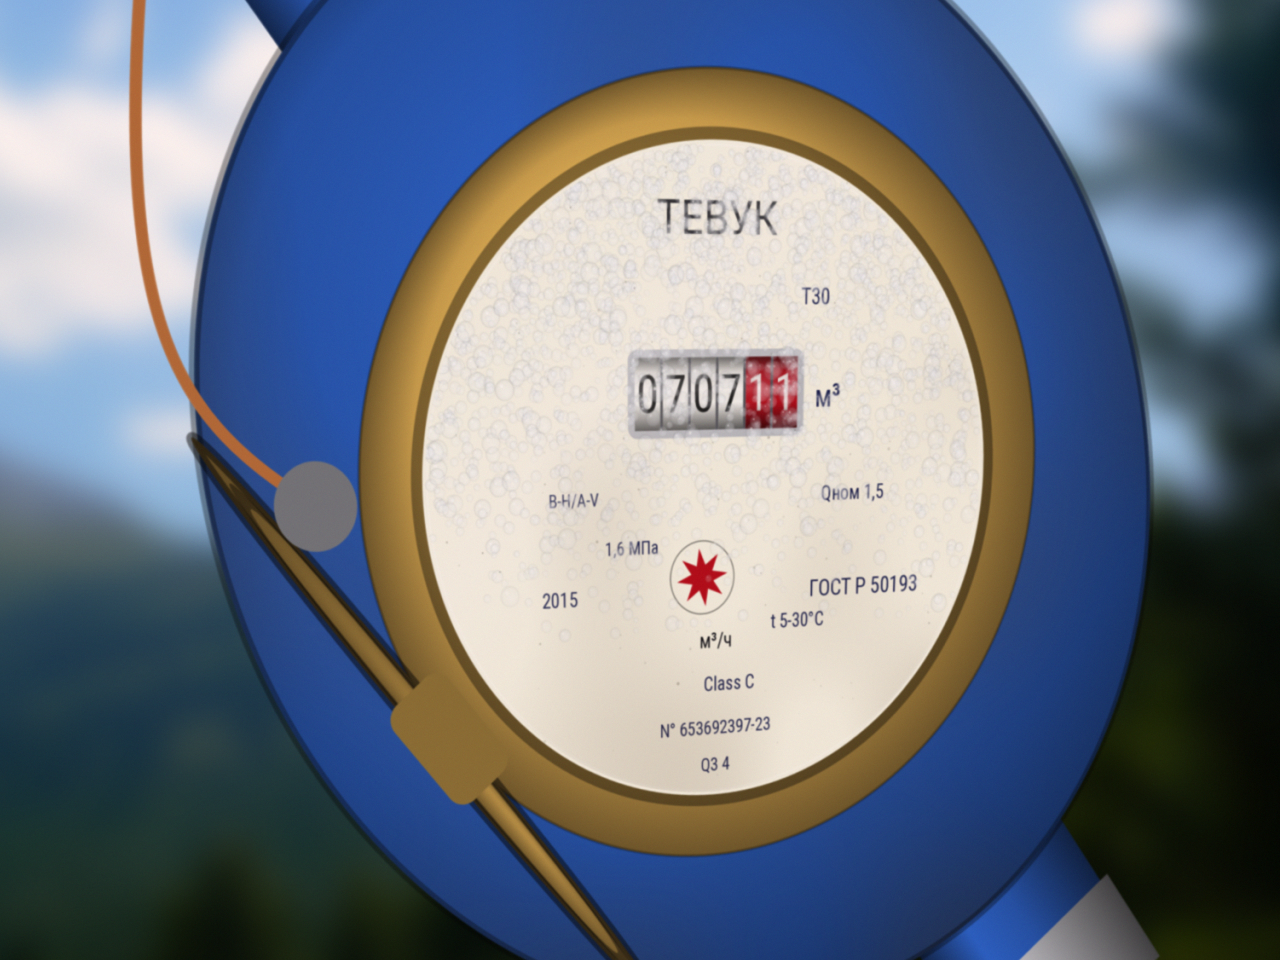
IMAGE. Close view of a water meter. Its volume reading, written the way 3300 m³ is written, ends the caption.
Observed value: 707.11 m³
